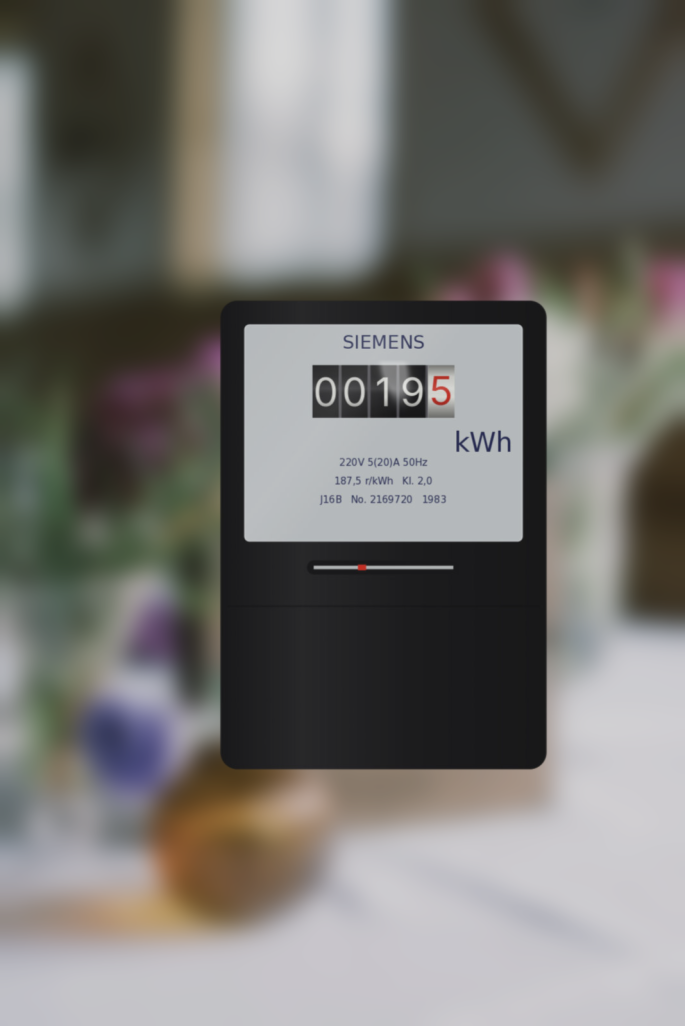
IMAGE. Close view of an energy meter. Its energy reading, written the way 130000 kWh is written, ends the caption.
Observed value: 19.5 kWh
